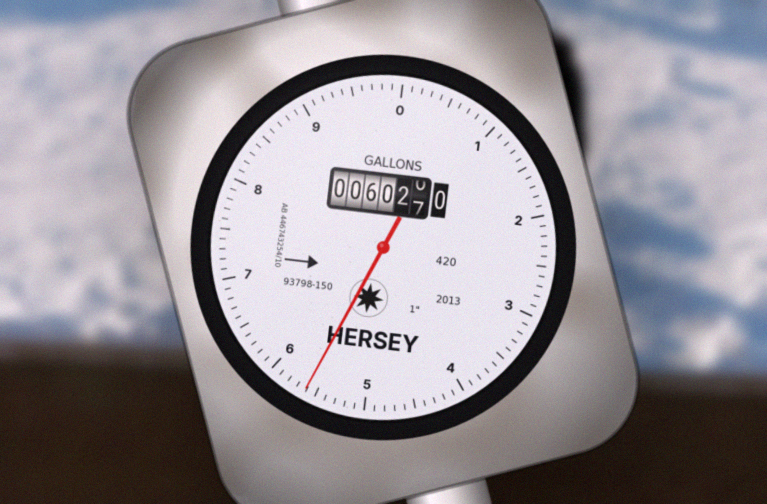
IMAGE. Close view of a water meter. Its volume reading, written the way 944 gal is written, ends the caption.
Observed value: 60265.6 gal
